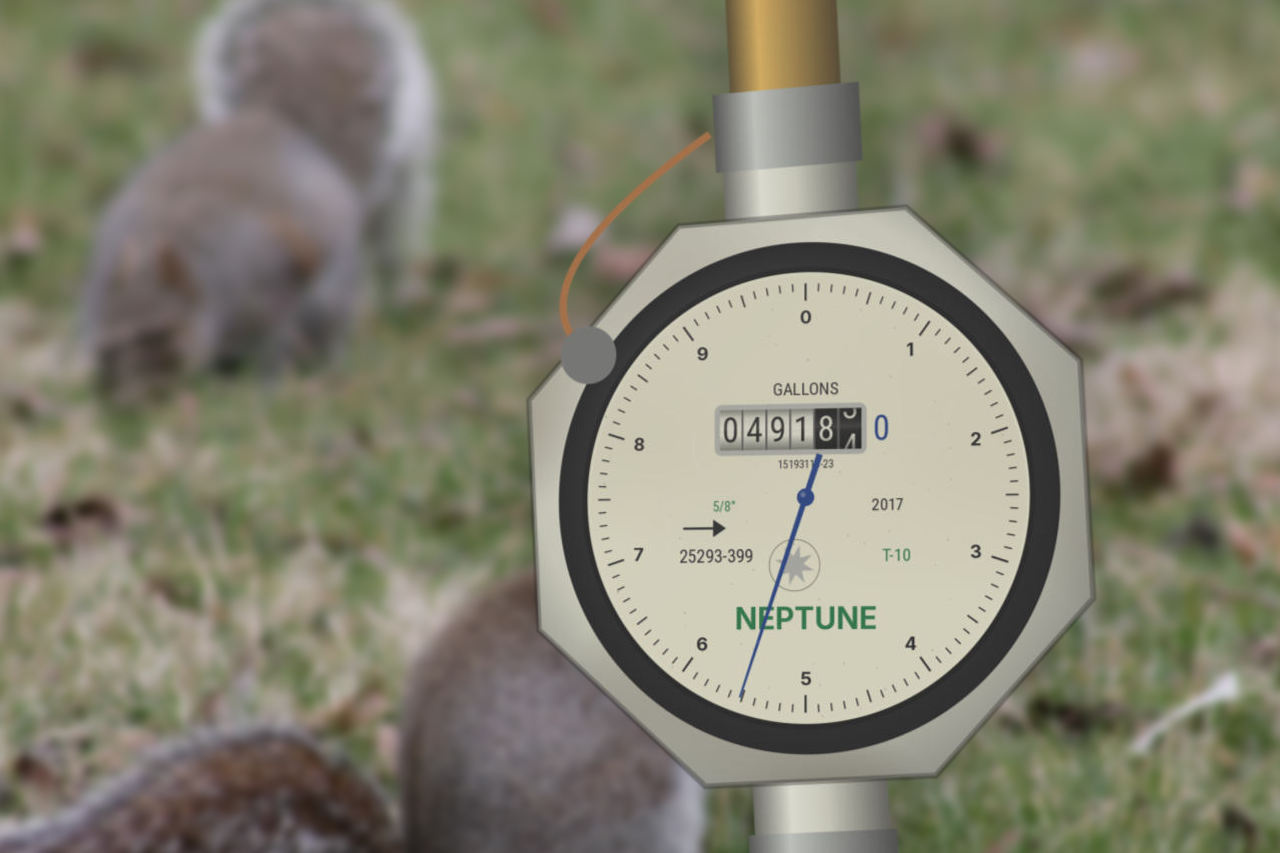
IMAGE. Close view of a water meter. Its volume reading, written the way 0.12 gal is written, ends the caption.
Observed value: 491835.5 gal
